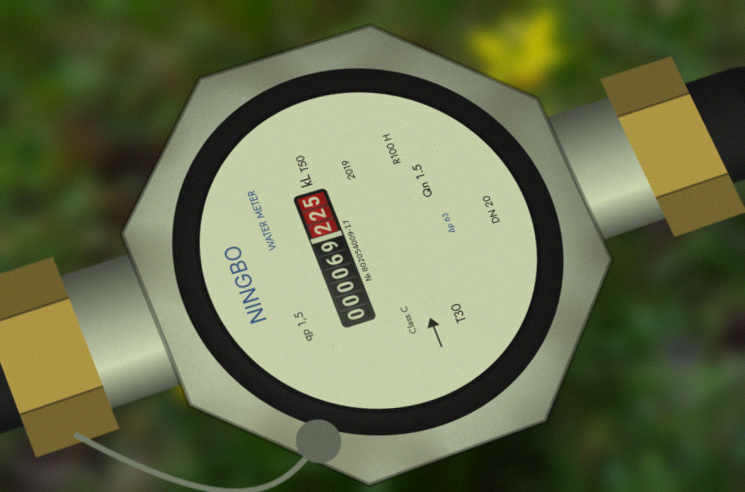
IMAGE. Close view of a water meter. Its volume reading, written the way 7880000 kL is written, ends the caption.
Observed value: 69.225 kL
